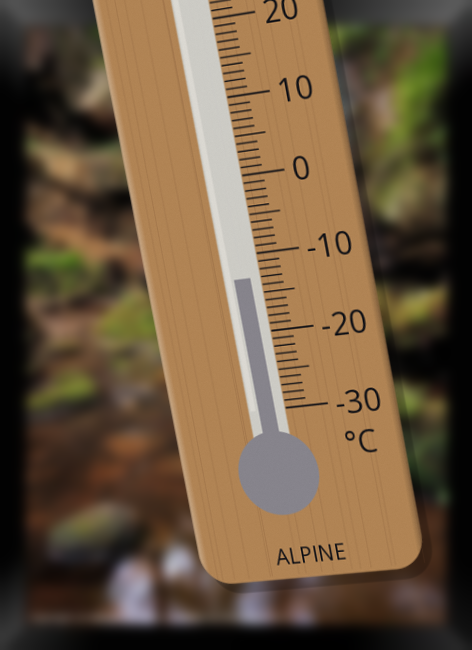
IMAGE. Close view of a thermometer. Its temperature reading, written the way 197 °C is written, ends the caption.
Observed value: -13 °C
